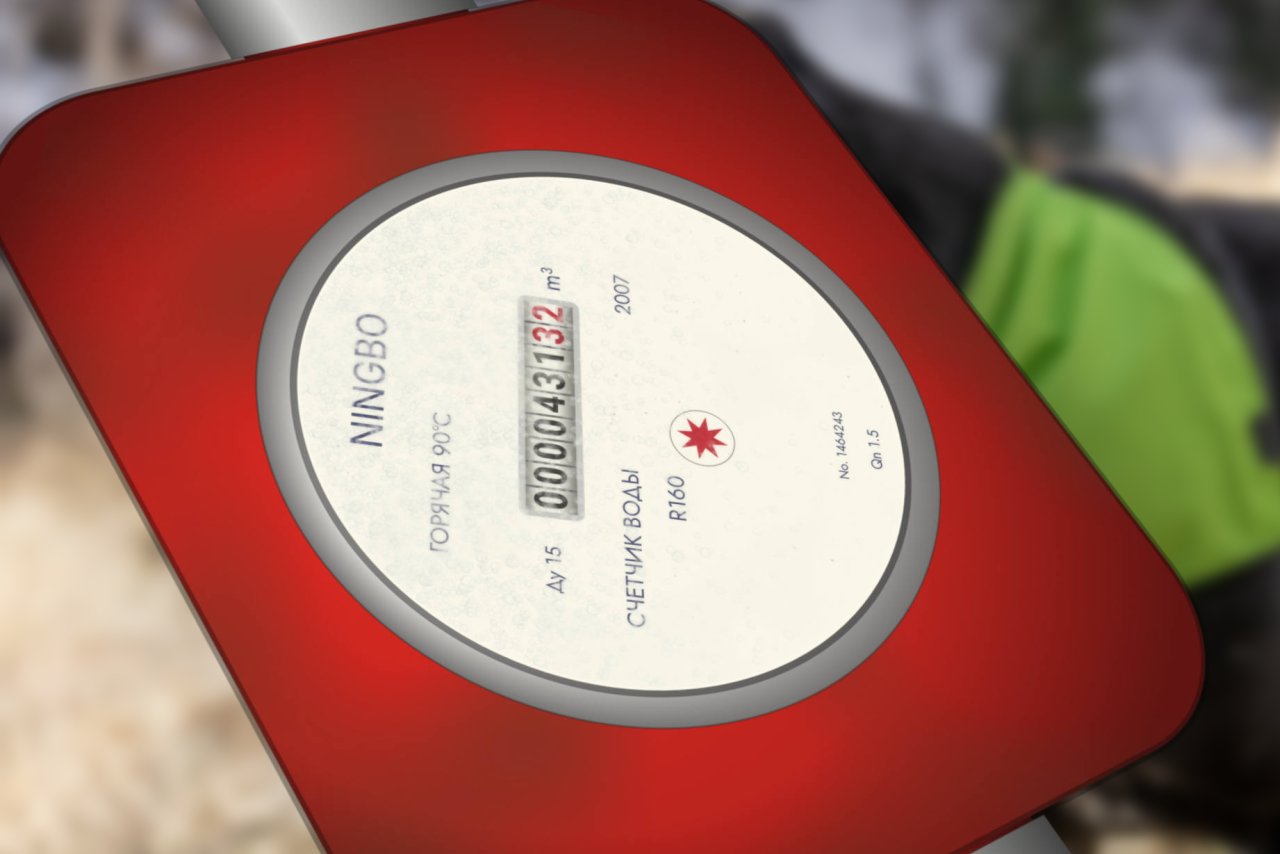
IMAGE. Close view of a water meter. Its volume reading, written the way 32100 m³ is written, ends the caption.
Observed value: 431.32 m³
